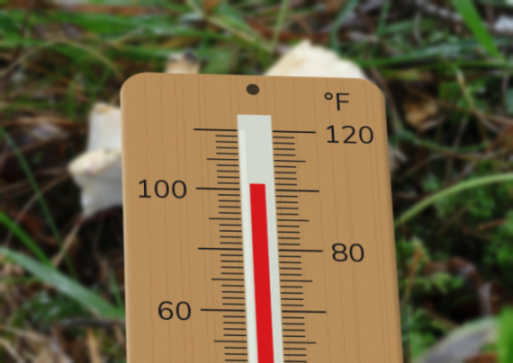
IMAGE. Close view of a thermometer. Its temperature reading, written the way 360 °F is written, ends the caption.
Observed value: 102 °F
